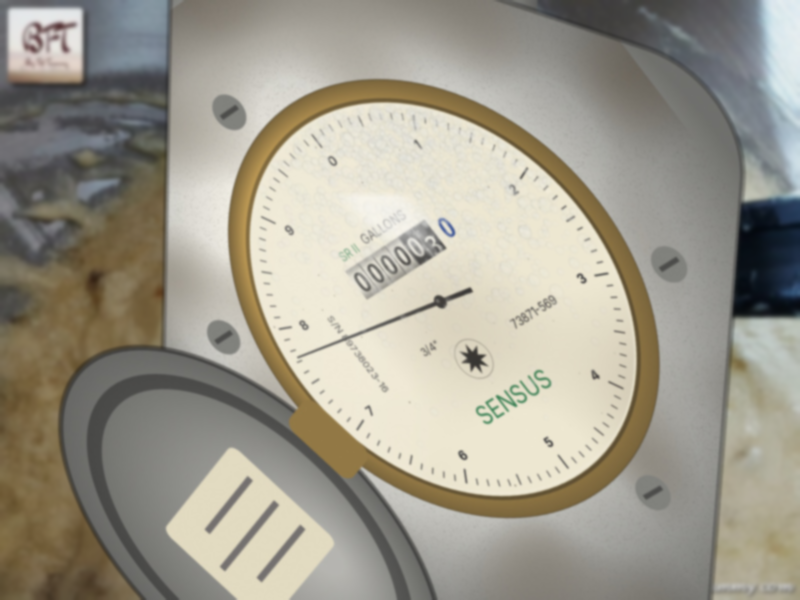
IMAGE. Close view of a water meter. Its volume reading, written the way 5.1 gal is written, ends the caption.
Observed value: 27.7 gal
